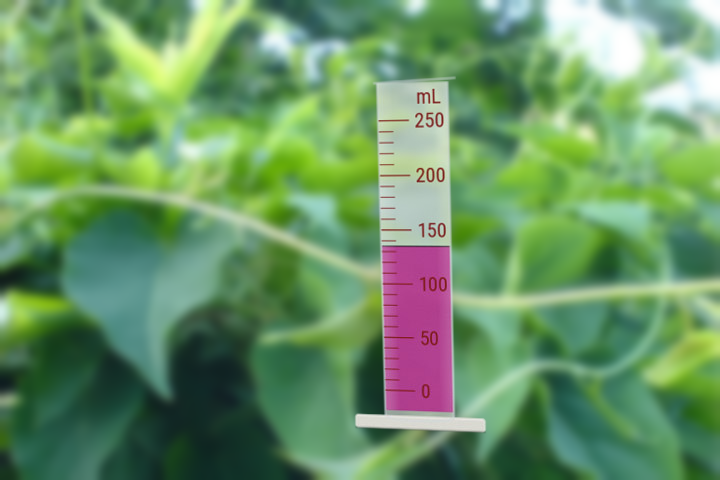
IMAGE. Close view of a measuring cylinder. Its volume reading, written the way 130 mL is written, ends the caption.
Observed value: 135 mL
